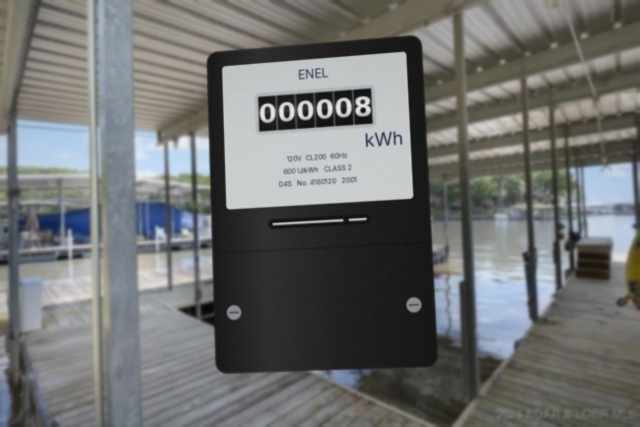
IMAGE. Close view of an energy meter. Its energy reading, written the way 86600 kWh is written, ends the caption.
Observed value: 8 kWh
